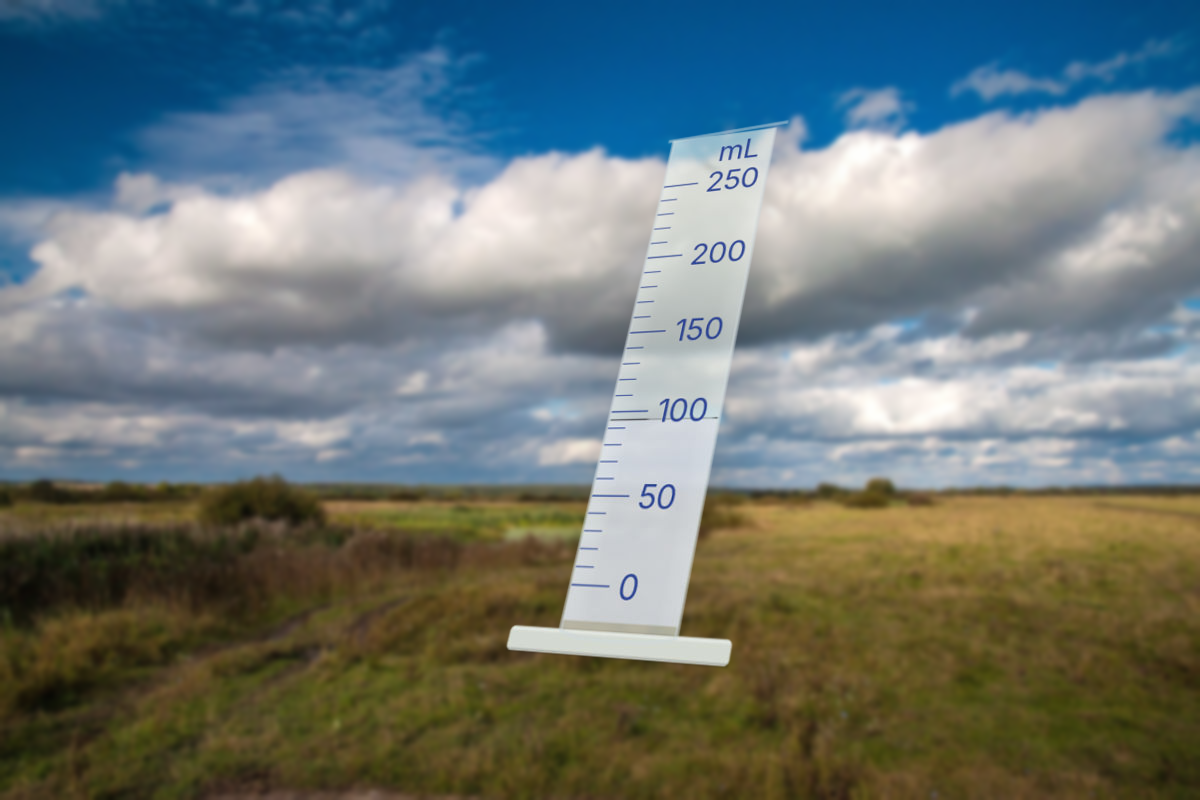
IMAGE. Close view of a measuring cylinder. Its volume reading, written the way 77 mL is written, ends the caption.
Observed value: 95 mL
